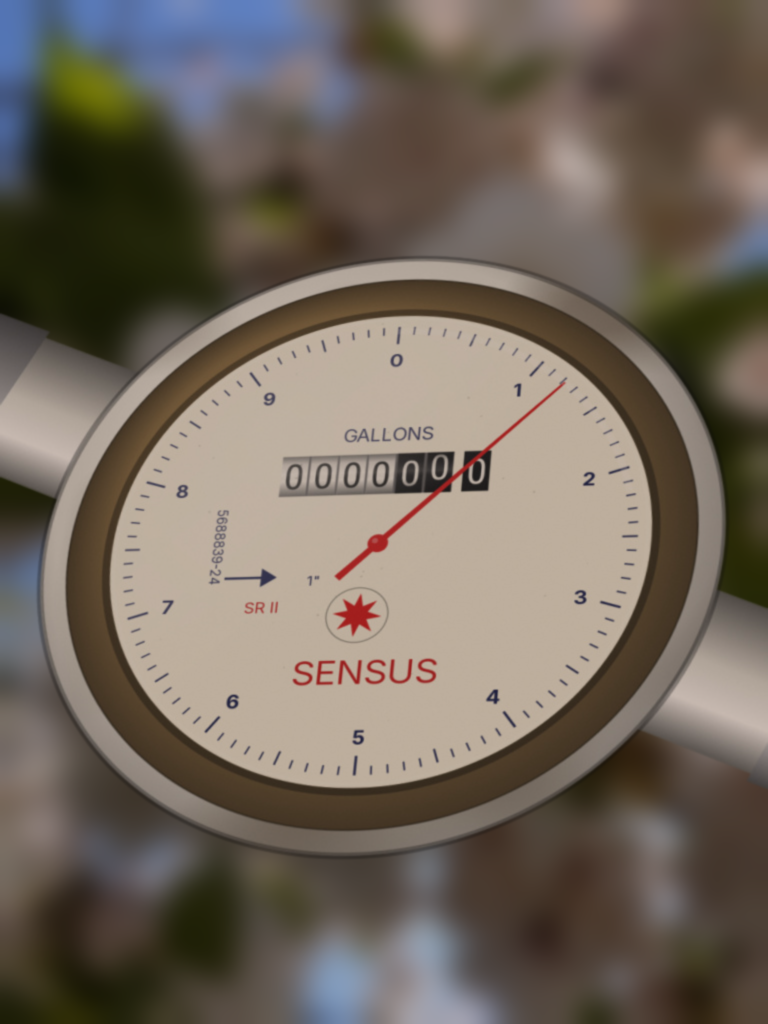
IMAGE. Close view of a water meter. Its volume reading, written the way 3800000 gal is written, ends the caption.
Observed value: 1.2 gal
